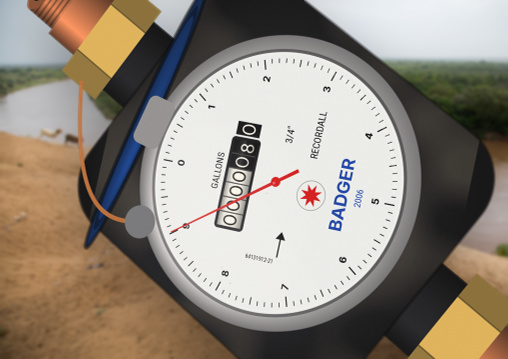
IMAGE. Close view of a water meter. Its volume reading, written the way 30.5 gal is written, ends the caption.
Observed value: 79.0 gal
